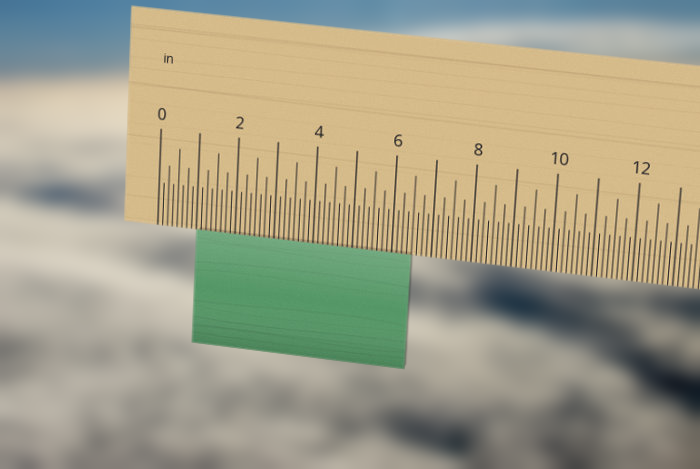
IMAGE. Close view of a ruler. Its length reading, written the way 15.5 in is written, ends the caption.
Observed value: 5.5 in
